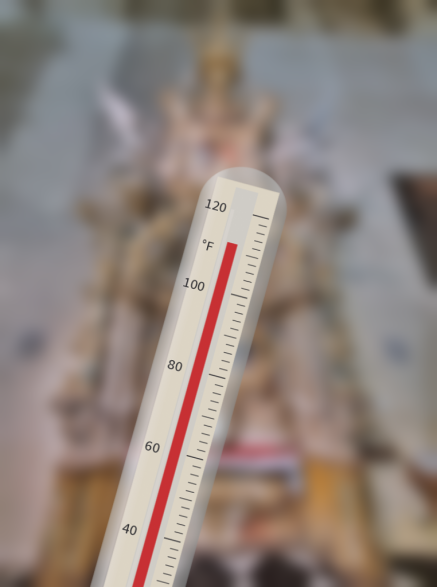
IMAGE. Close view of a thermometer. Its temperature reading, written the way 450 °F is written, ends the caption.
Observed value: 112 °F
